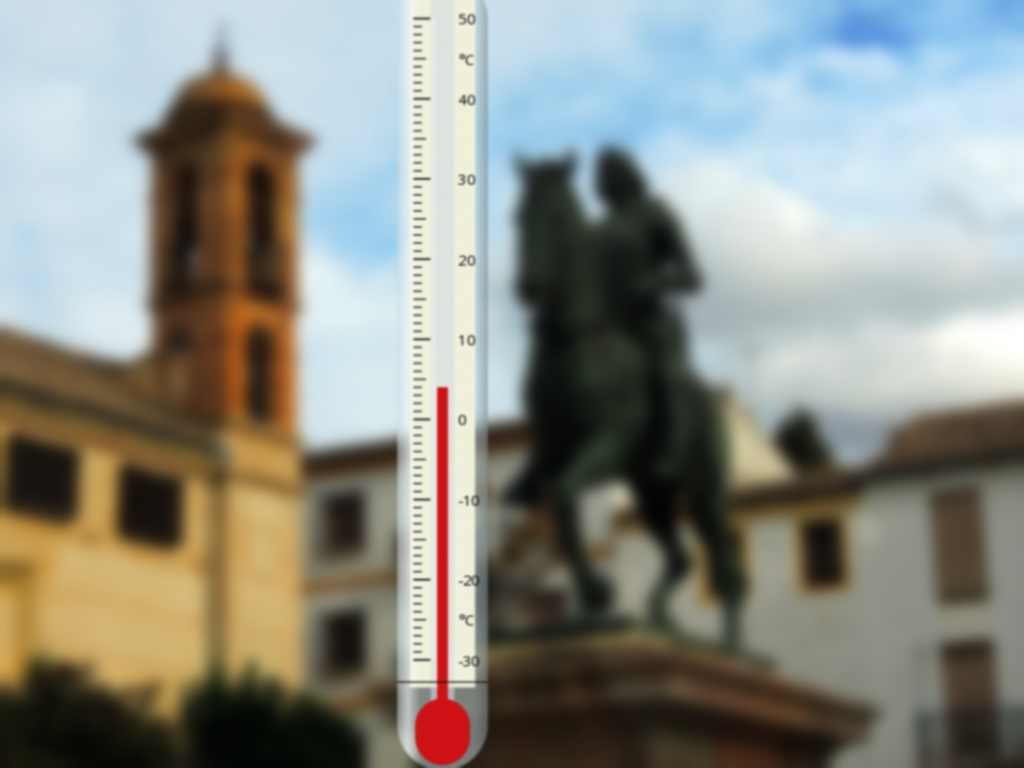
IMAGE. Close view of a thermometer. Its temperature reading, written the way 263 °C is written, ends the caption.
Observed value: 4 °C
